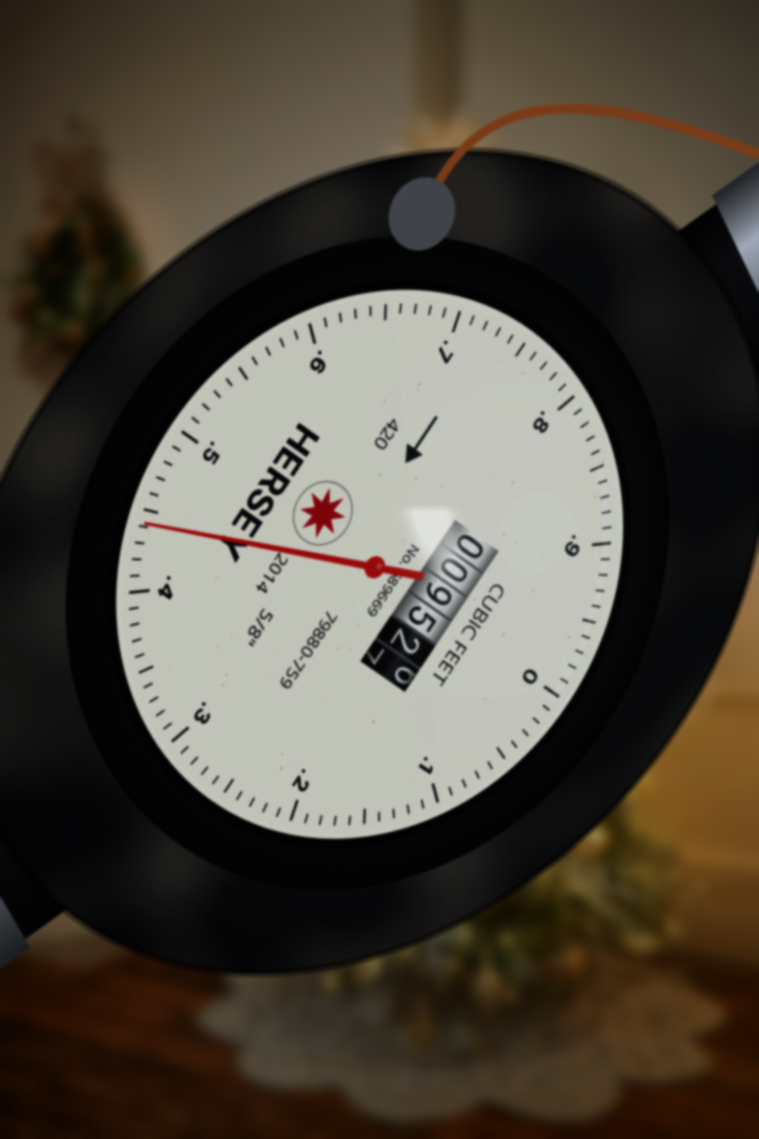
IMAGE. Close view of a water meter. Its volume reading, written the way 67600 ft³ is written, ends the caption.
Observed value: 9526.44 ft³
